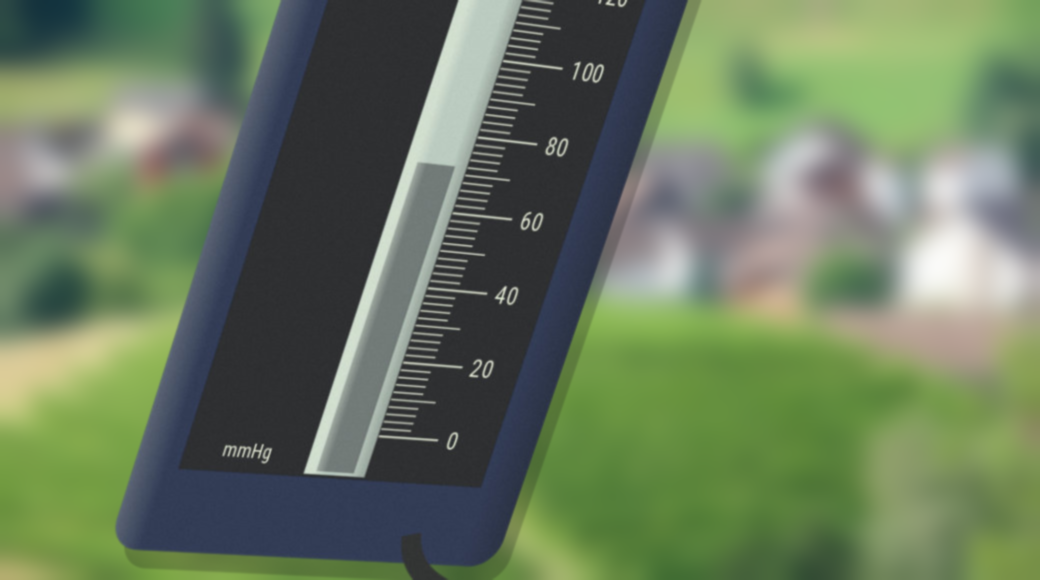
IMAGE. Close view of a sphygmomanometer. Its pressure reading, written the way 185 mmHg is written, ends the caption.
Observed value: 72 mmHg
